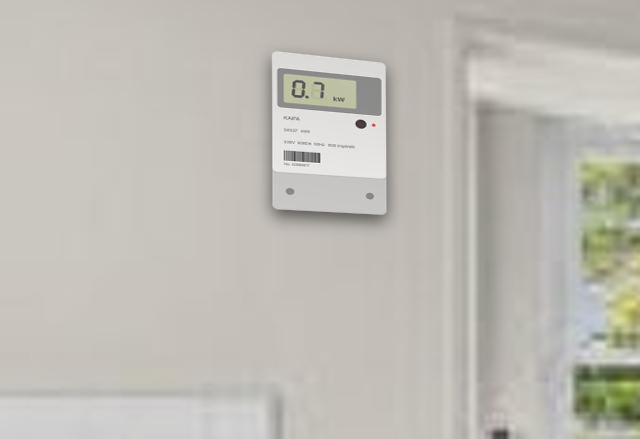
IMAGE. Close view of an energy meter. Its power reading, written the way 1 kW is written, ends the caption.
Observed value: 0.7 kW
